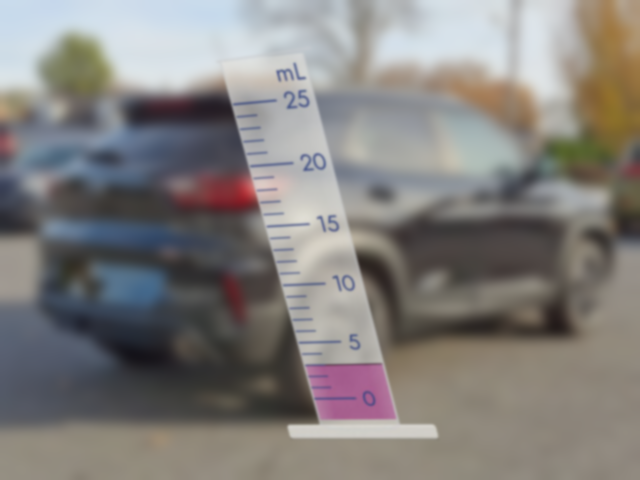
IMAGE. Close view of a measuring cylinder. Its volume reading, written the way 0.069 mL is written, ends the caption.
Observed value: 3 mL
